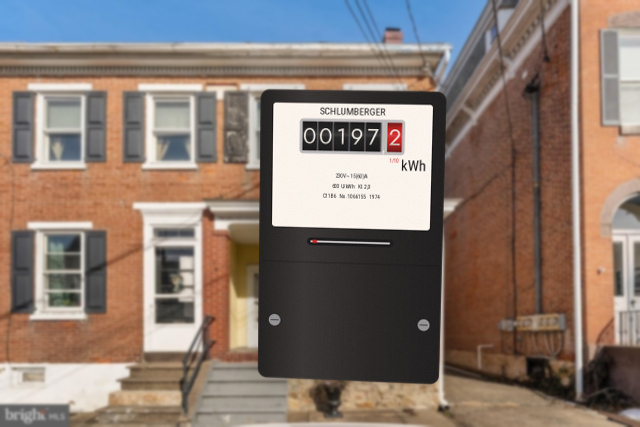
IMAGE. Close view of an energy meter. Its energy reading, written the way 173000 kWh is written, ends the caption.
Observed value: 197.2 kWh
